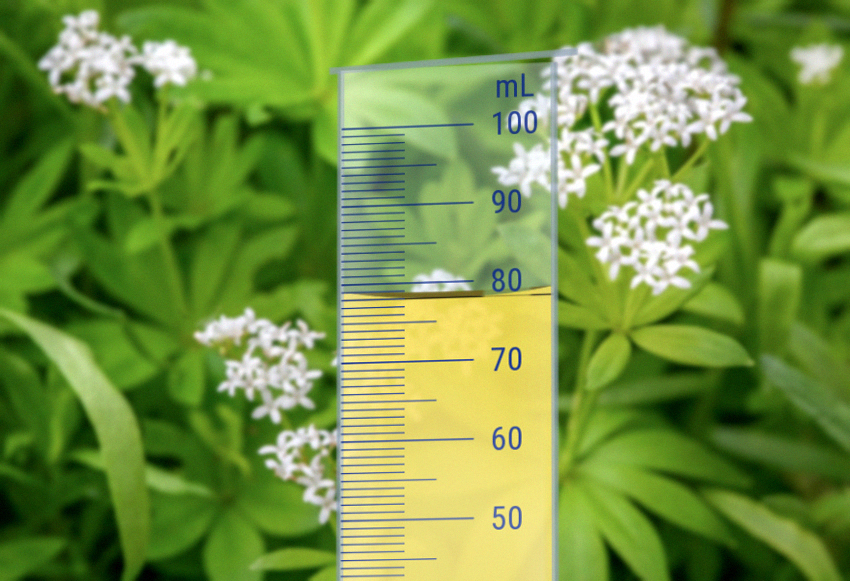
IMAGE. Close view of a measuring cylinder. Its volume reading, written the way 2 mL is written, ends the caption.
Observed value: 78 mL
